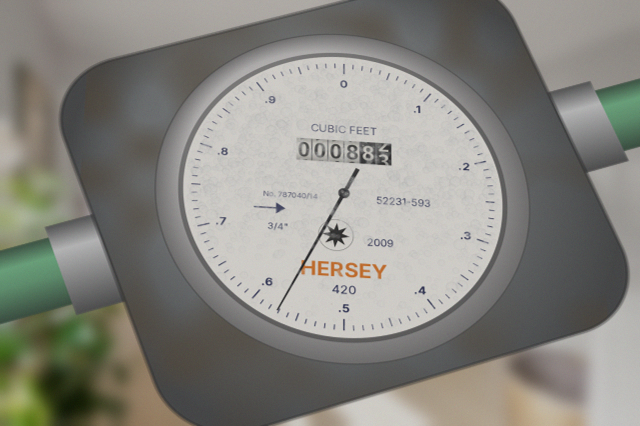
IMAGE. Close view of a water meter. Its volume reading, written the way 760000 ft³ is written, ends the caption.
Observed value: 882.57 ft³
